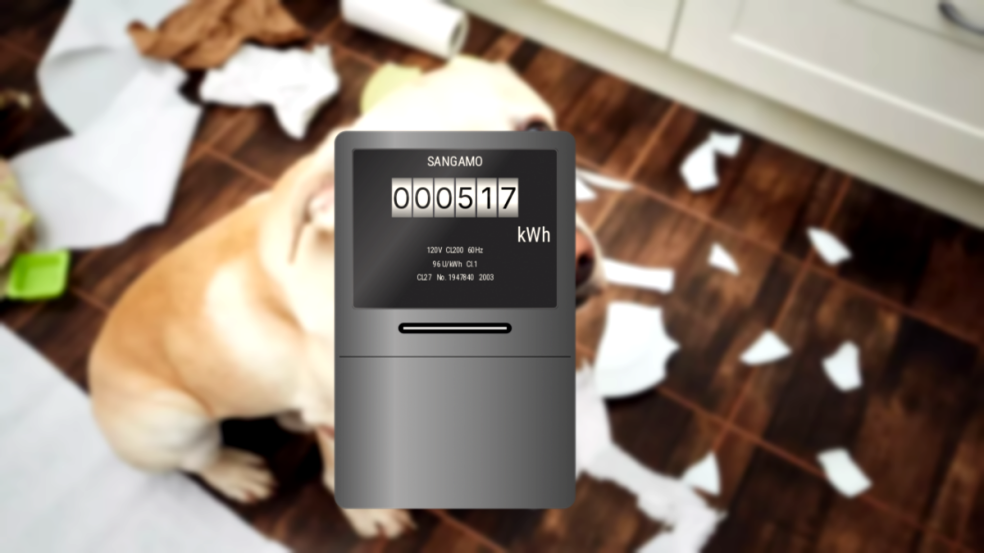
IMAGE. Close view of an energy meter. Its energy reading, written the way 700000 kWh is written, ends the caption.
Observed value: 517 kWh
